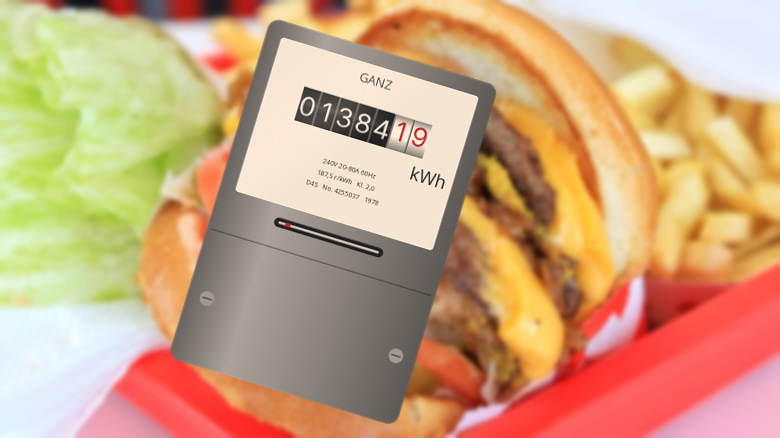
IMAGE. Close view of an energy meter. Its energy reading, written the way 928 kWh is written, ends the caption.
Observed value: 1384.19 kWh
